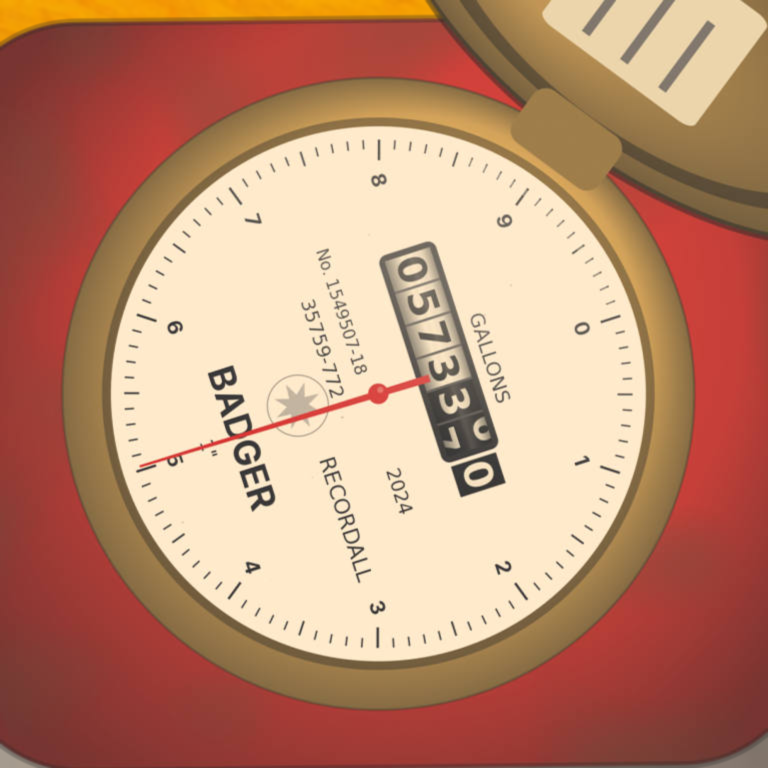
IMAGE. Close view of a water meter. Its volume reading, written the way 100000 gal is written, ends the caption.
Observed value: 573365.0 gal
